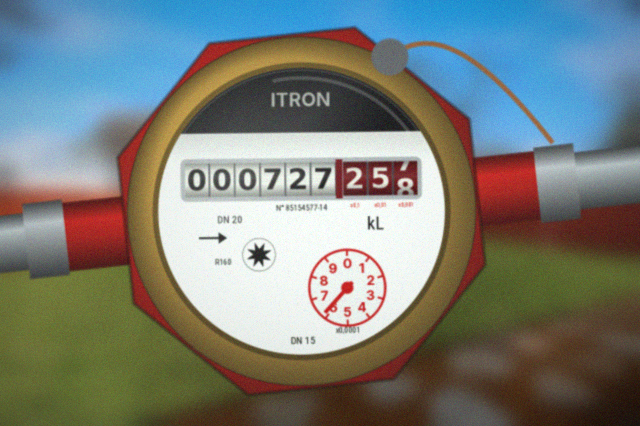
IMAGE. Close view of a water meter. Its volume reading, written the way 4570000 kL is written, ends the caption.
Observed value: 727.2576 kL
